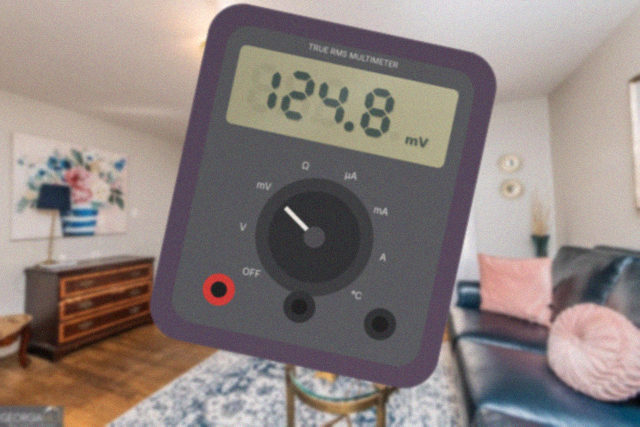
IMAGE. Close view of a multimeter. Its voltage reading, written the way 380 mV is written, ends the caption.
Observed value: 124.8 mV
